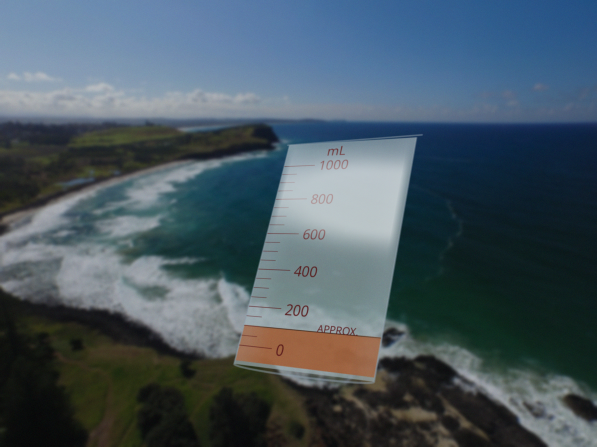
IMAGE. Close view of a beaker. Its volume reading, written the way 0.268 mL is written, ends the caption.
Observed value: 100 mL
